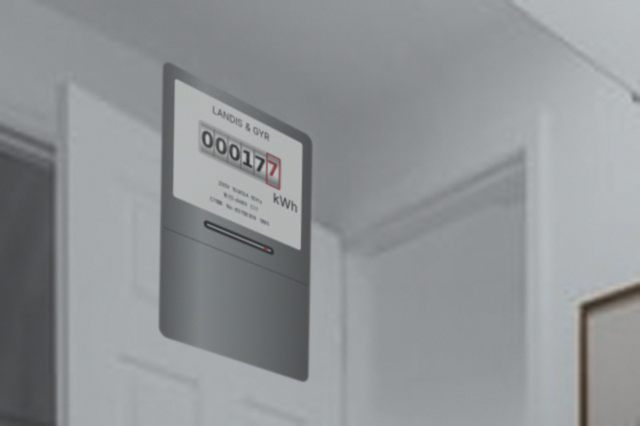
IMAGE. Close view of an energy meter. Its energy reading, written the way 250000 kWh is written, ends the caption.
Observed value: 17.7 kWh
